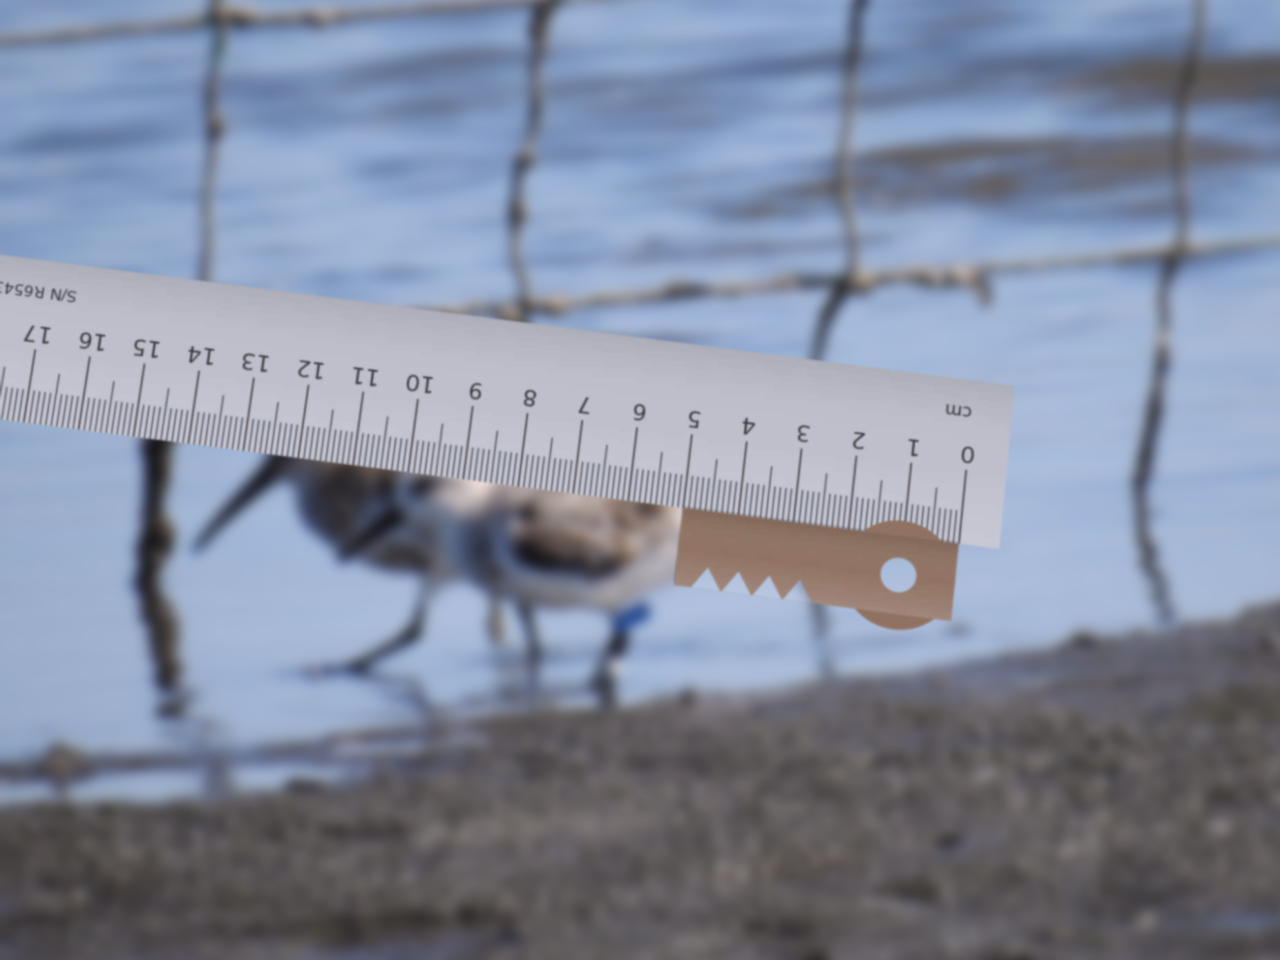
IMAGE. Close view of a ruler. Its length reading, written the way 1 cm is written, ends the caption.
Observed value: 5 cm
